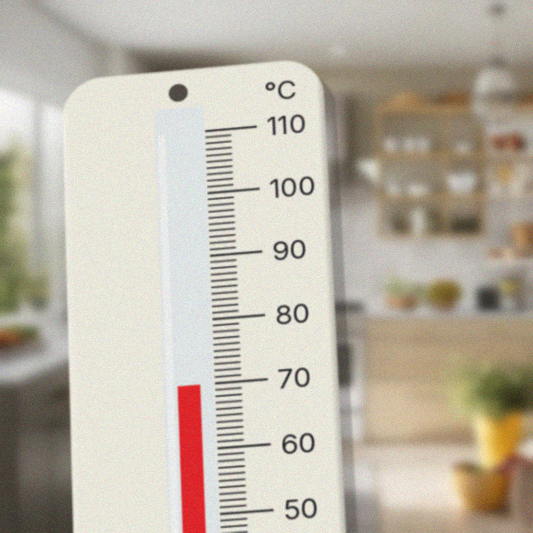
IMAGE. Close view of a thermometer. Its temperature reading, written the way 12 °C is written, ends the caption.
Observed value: 70 °C
